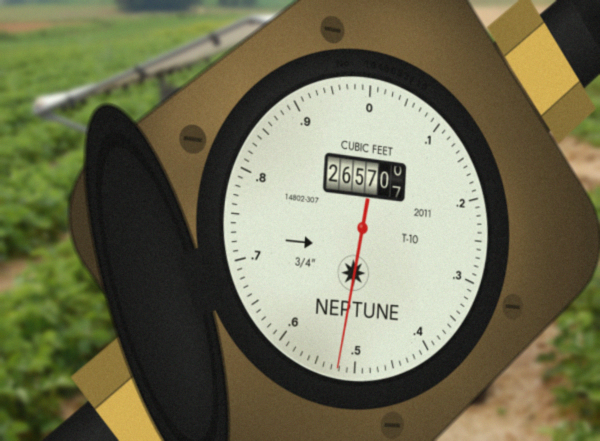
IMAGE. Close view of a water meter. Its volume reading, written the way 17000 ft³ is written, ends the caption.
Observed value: 265706.52 ft³
